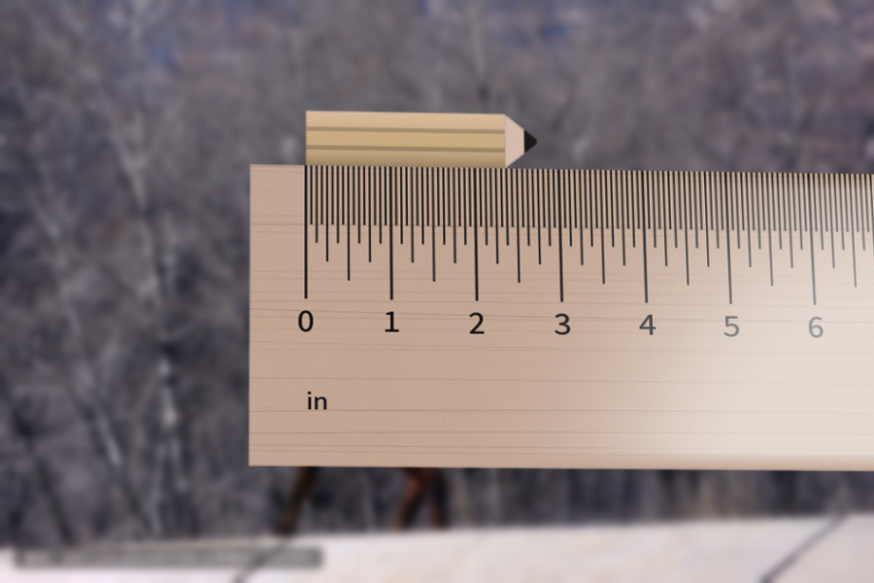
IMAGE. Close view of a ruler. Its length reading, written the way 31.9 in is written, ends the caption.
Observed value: 2.75 in
